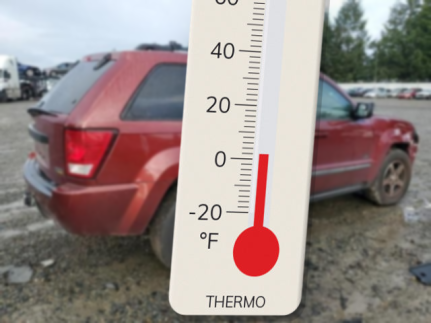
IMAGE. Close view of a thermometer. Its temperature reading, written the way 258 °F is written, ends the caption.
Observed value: 2 °F
